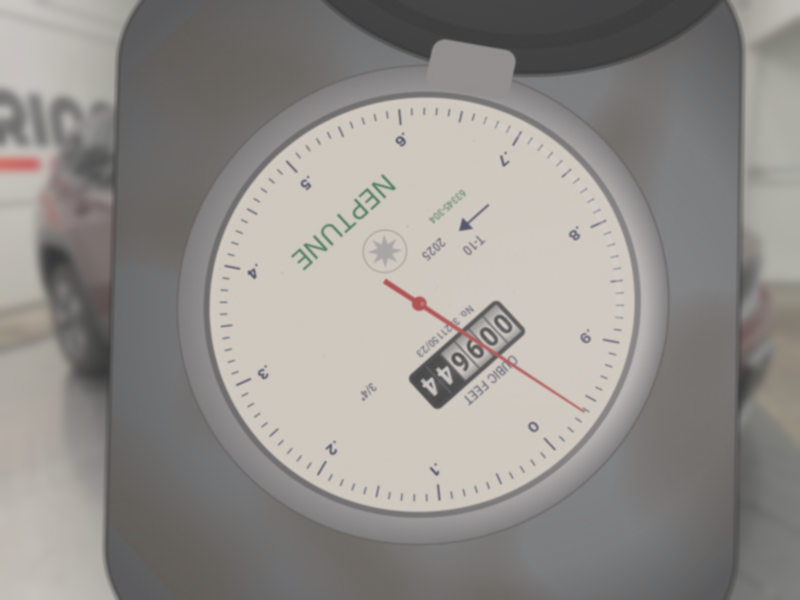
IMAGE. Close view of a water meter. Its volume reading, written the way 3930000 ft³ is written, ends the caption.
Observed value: 9643.96 ft³
